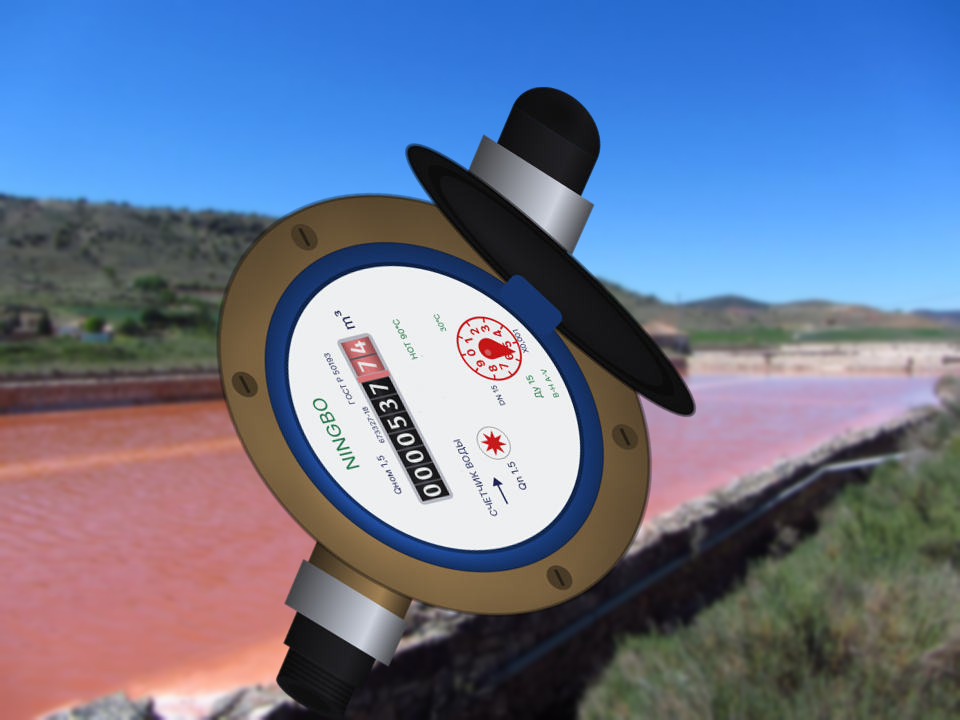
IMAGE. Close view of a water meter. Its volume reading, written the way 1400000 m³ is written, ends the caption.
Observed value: 537.745 m³
